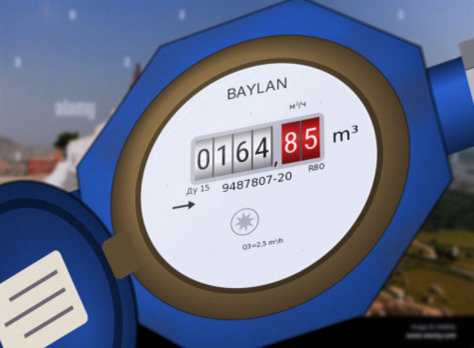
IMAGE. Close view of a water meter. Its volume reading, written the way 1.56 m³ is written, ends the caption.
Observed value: 164.85 m³
